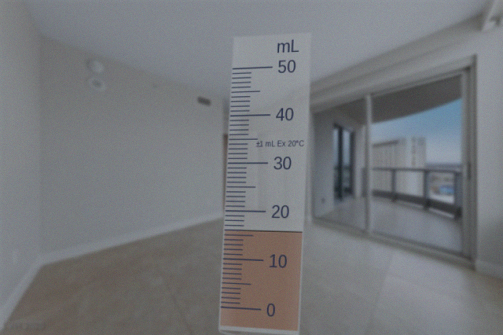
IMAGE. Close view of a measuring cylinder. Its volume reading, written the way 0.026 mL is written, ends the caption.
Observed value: 16 mL
